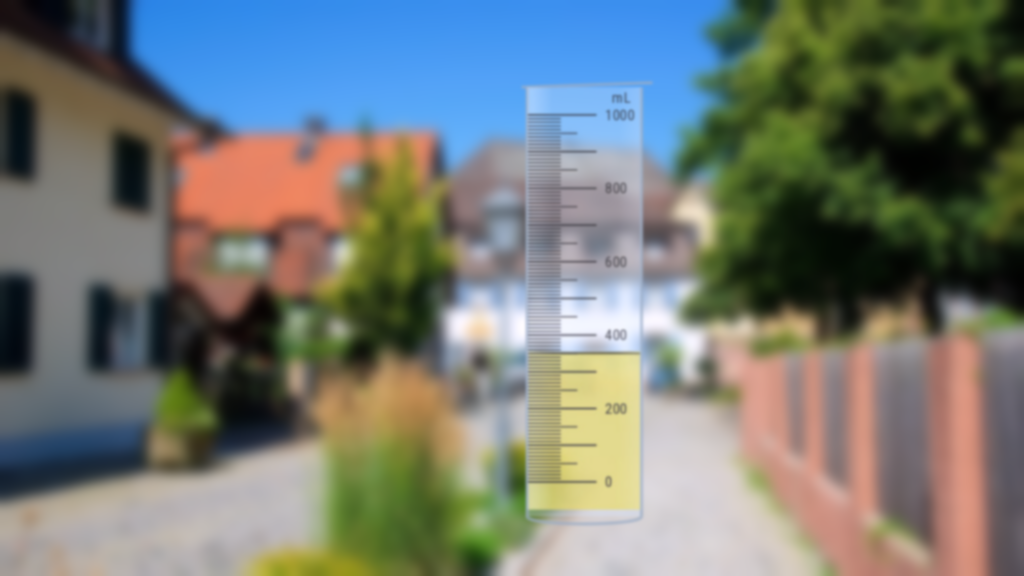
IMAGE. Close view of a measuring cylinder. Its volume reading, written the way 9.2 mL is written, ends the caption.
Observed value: 350 mL
